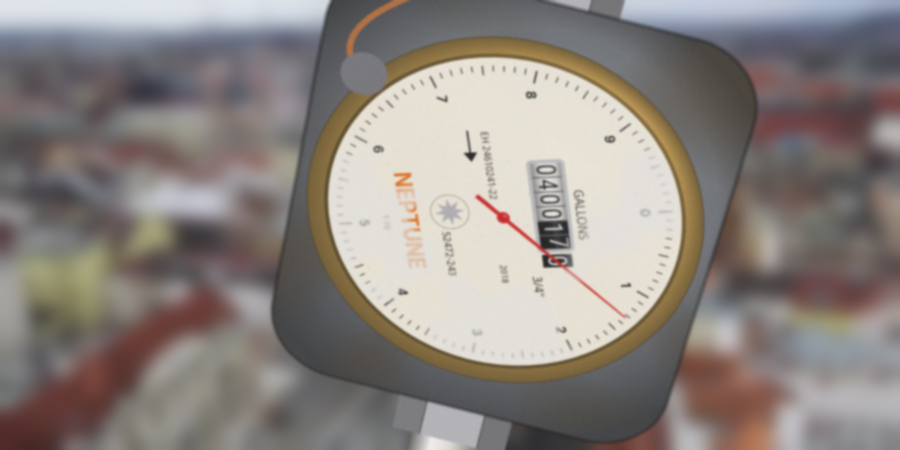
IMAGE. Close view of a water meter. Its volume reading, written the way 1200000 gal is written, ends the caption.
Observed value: 400171.3 gal
